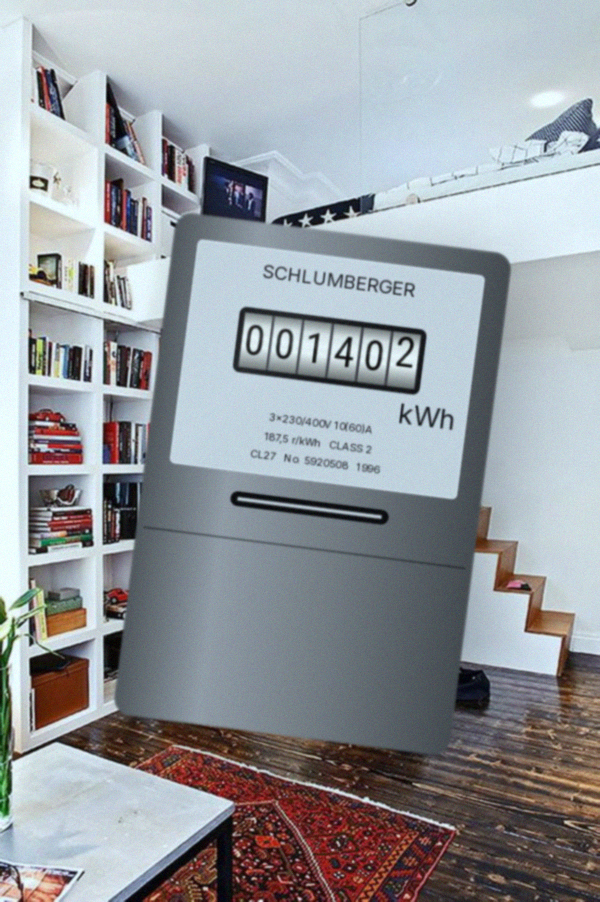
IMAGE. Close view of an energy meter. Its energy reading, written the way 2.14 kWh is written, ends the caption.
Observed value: 1402 kWh
